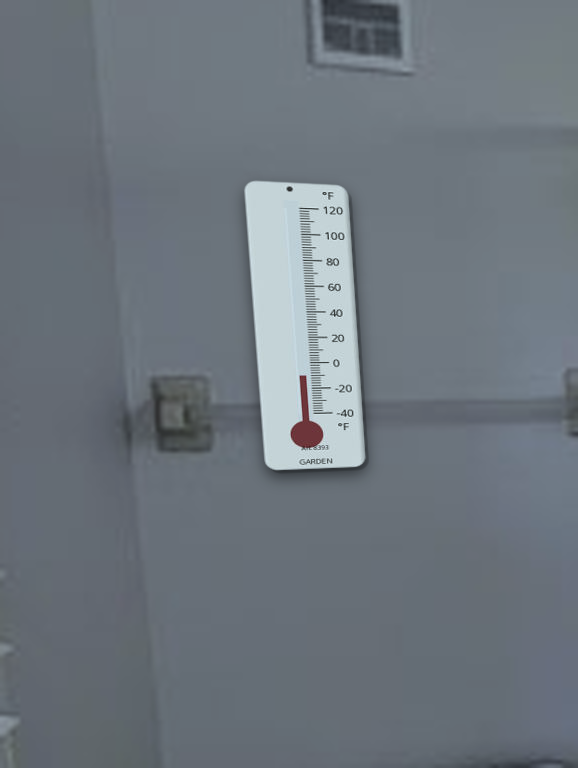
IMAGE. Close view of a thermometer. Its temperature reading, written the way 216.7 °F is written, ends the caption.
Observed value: -10 °F
